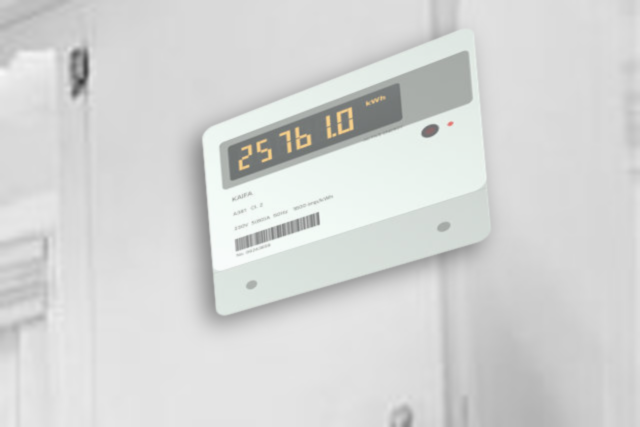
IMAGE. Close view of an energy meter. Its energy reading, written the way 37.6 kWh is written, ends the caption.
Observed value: 25761.0 kWh
